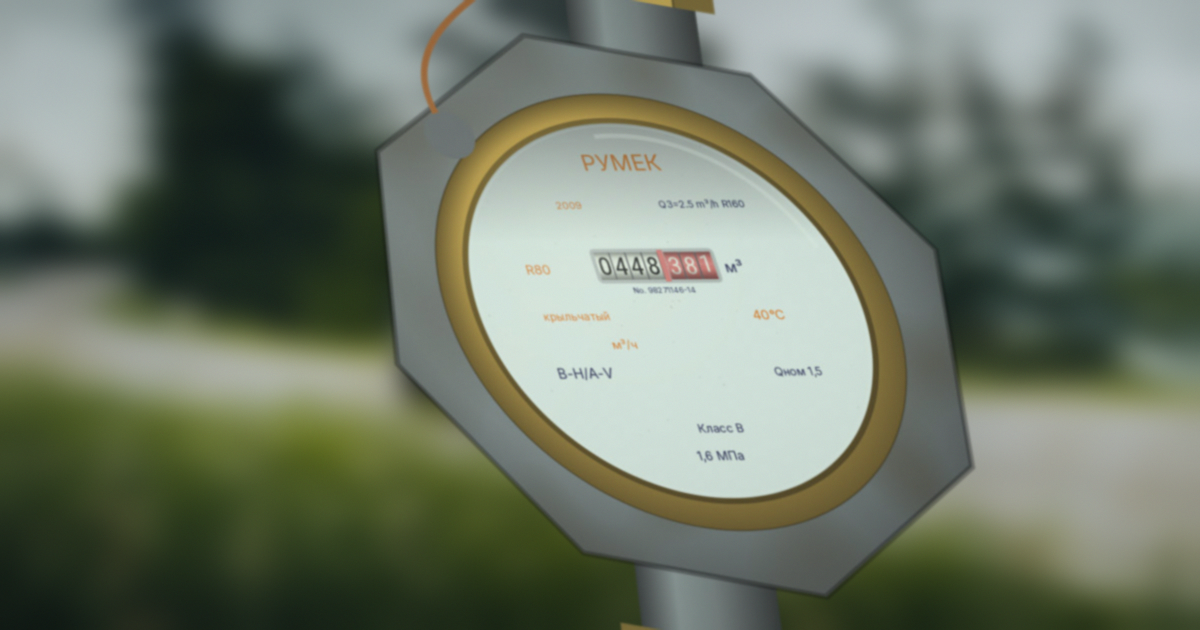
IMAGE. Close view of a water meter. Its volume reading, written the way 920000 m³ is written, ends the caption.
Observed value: 448.381 m³
